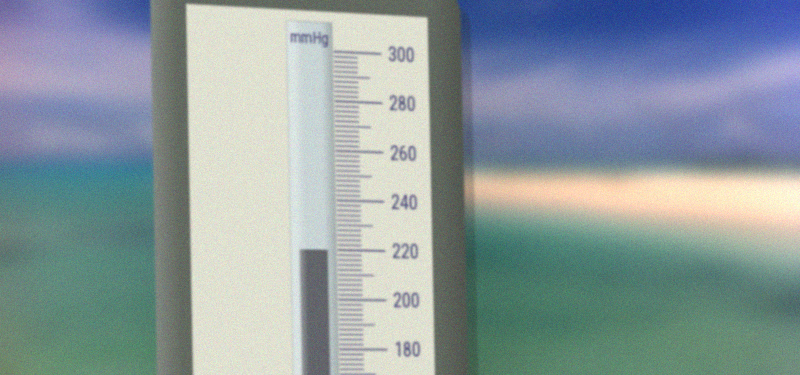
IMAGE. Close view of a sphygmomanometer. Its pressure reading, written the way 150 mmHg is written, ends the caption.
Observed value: 220 mmHg
